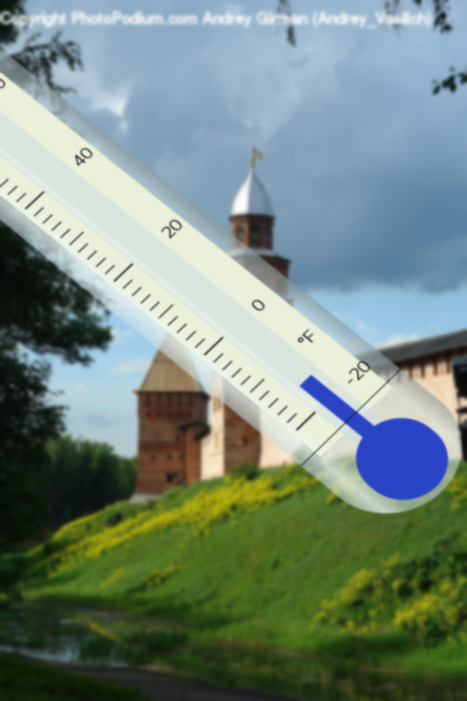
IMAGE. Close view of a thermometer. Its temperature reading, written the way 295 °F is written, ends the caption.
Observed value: -15 °F
